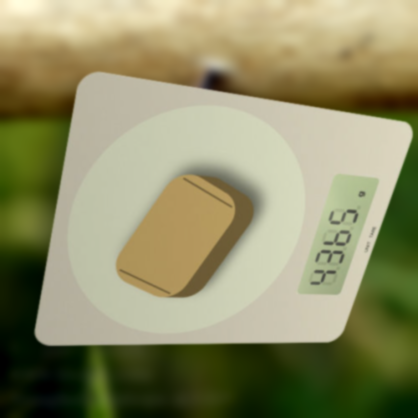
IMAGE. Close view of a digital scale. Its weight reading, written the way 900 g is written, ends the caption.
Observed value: 4365 g
